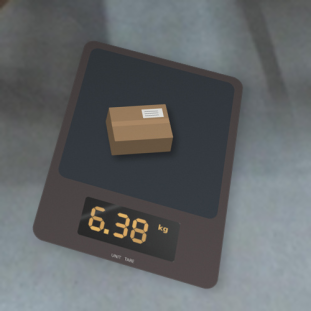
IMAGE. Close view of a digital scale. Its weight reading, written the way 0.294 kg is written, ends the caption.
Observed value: 6.38 kg
